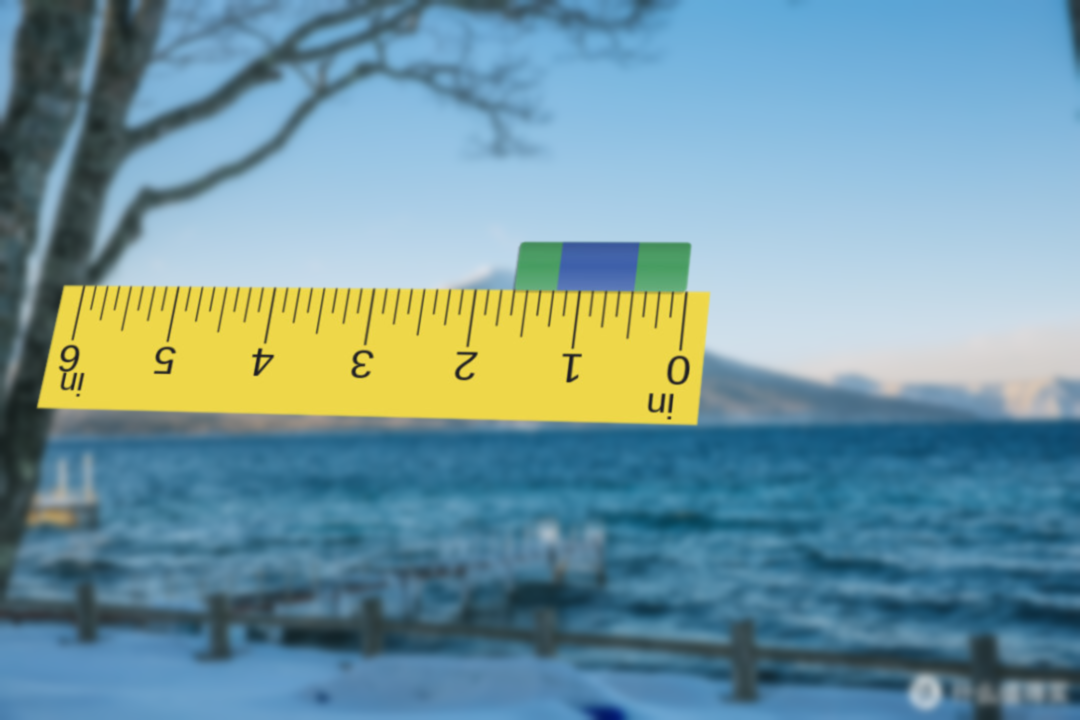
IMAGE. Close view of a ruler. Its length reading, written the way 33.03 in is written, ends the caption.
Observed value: 1.625 in
